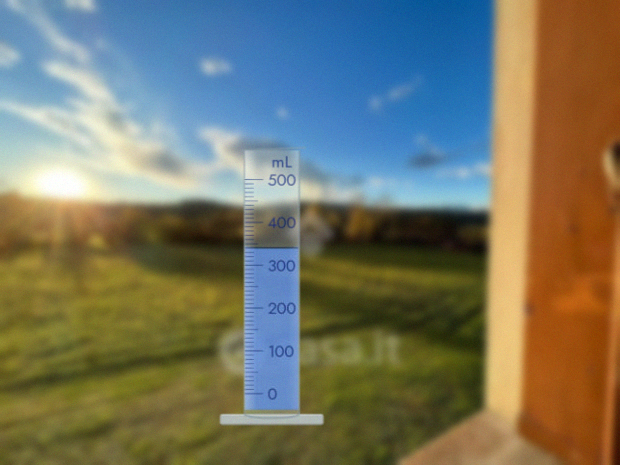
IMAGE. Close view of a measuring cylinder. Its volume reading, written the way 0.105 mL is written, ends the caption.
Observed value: 340 mL
